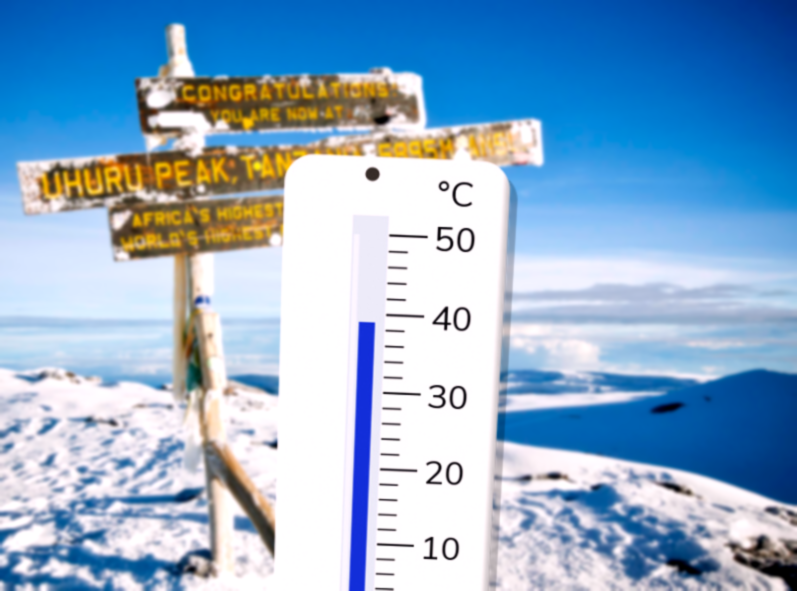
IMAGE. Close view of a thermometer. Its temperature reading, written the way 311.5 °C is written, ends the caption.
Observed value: 39 °C
